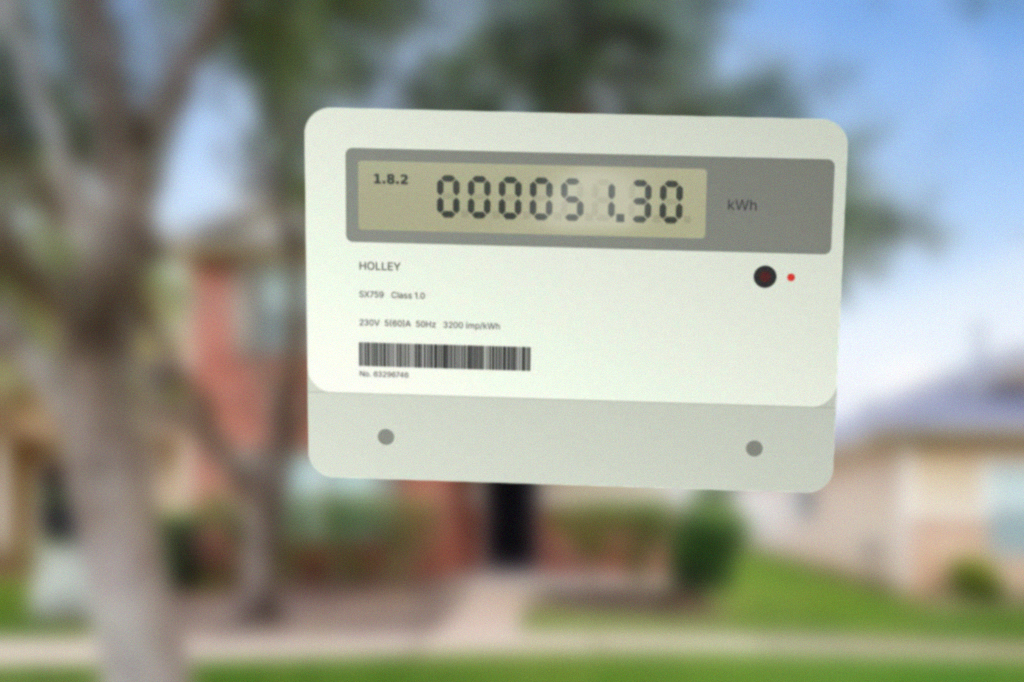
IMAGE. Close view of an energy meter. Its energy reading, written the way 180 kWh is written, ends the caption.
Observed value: 51.30 kWh
